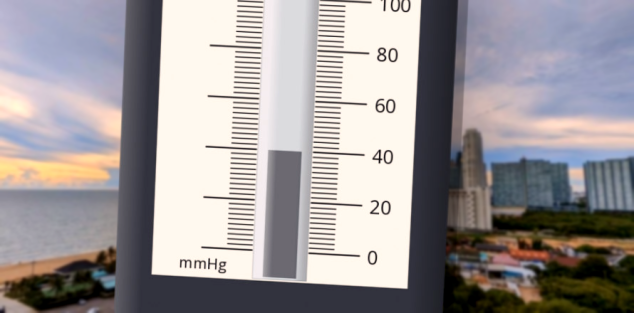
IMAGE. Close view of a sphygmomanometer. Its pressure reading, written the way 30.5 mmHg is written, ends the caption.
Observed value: 40 mmHg
